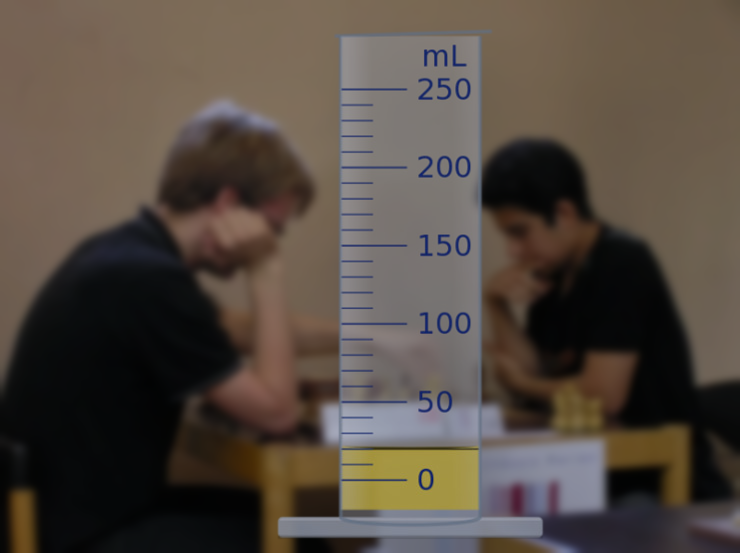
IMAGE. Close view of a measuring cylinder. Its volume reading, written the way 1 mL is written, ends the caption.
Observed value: 20 mL
